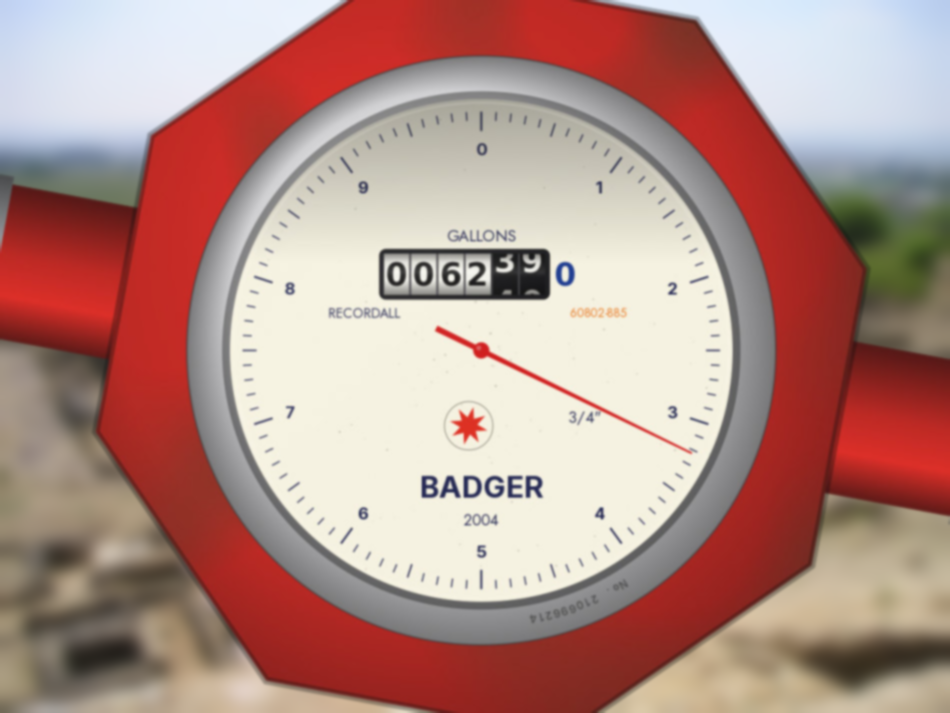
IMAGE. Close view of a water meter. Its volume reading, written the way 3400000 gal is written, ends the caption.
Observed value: 62393.2 gal
